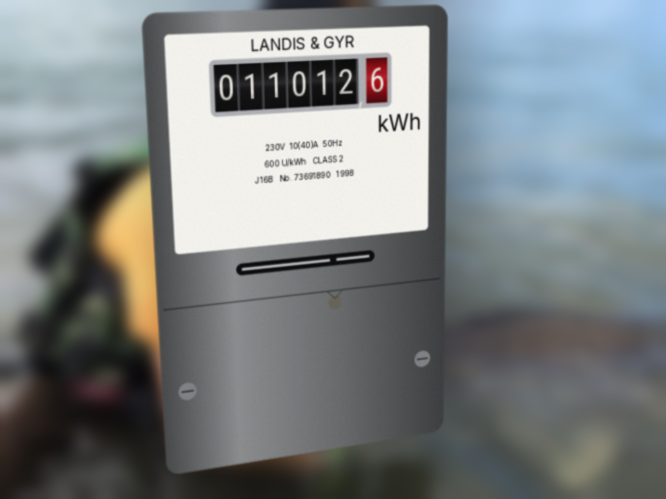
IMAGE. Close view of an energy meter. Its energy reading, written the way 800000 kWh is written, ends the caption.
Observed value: 11012.6 kWh
